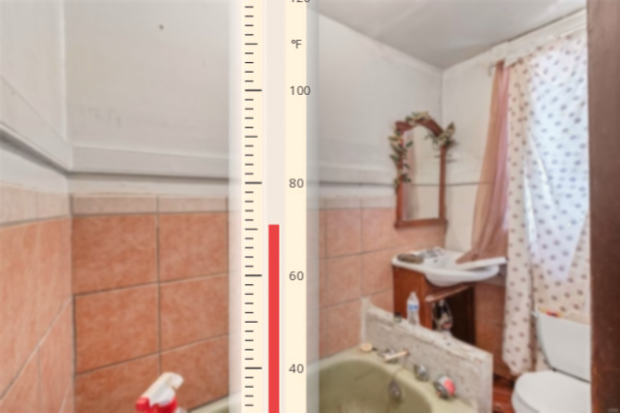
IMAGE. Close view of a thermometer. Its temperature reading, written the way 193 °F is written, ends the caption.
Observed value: 71 °F
